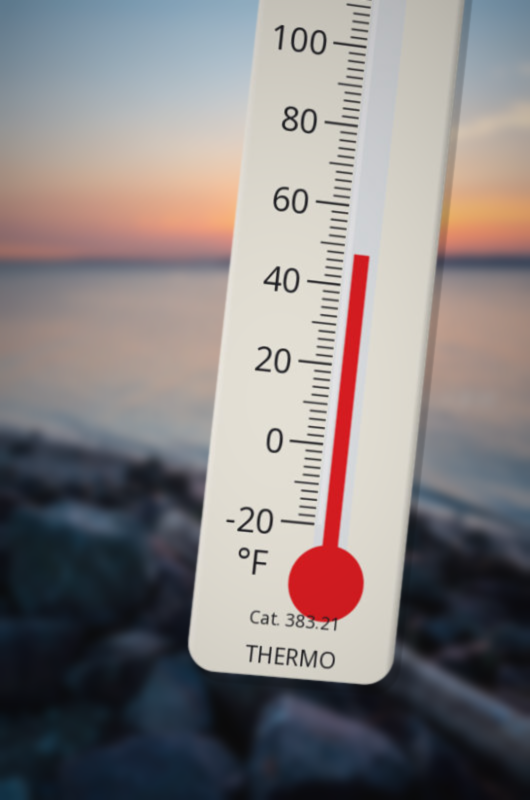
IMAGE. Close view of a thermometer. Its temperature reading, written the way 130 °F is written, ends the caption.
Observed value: 48 °F
